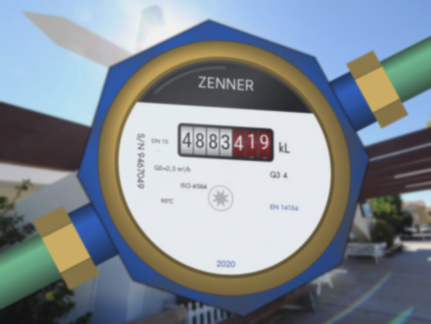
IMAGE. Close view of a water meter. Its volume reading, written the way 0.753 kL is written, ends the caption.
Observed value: 4883.419 kL
